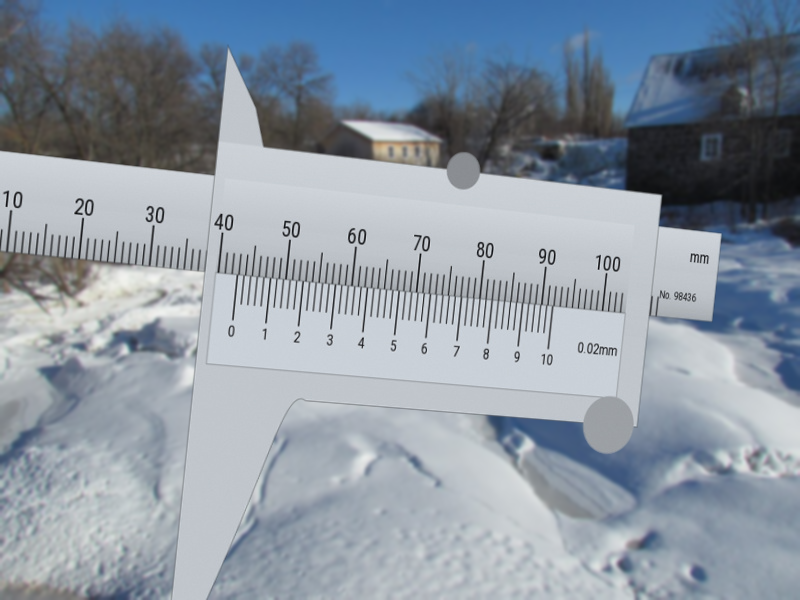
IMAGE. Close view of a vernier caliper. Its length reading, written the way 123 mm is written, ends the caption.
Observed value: 42.8 mm
